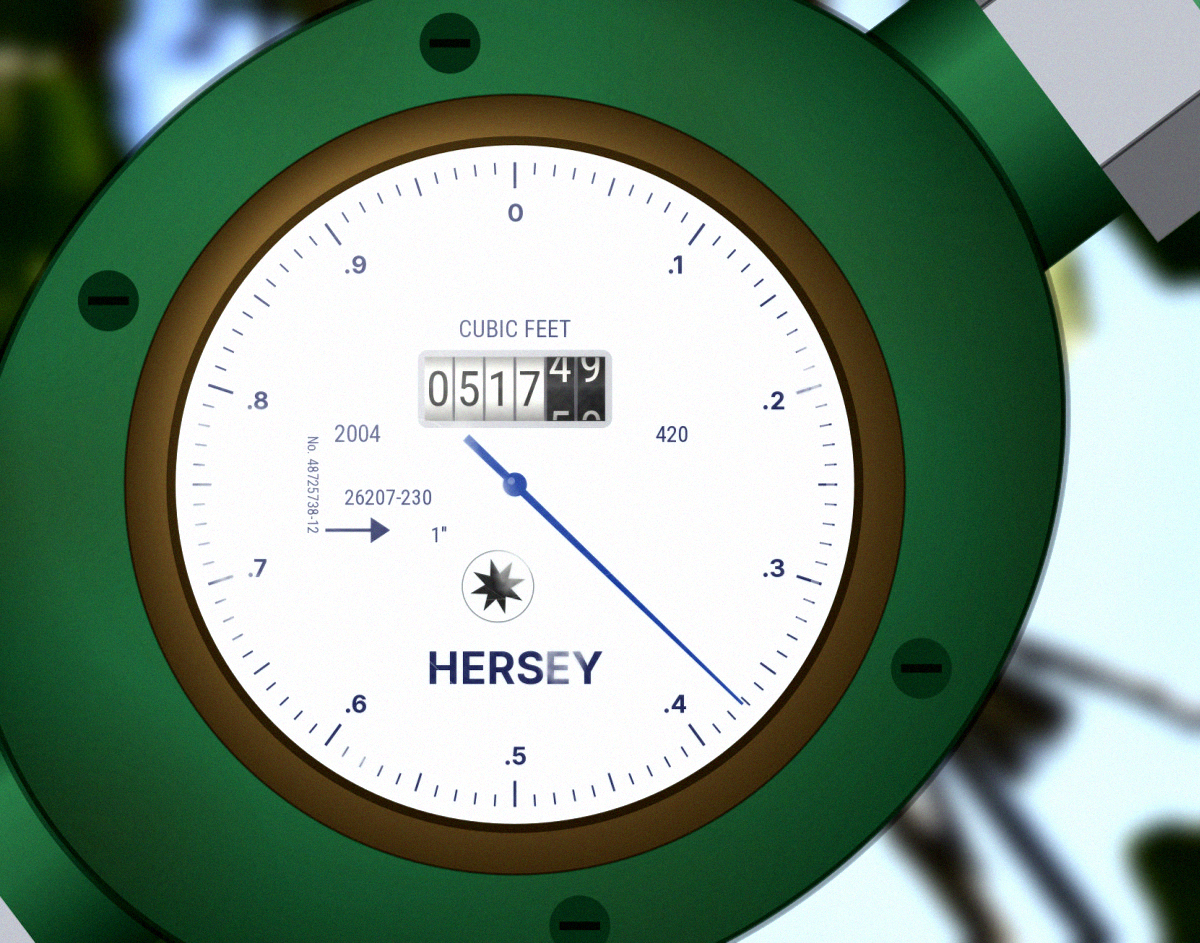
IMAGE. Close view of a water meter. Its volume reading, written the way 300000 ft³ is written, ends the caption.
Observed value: 51749.37 ft³
